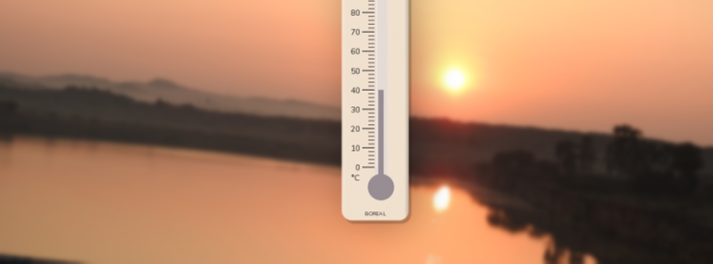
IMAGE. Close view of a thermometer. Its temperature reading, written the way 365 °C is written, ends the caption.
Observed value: 40 °C
